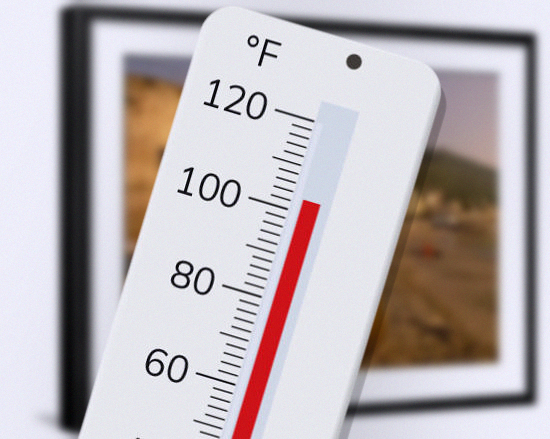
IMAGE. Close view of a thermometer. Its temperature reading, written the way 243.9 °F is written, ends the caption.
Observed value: 103 °F
